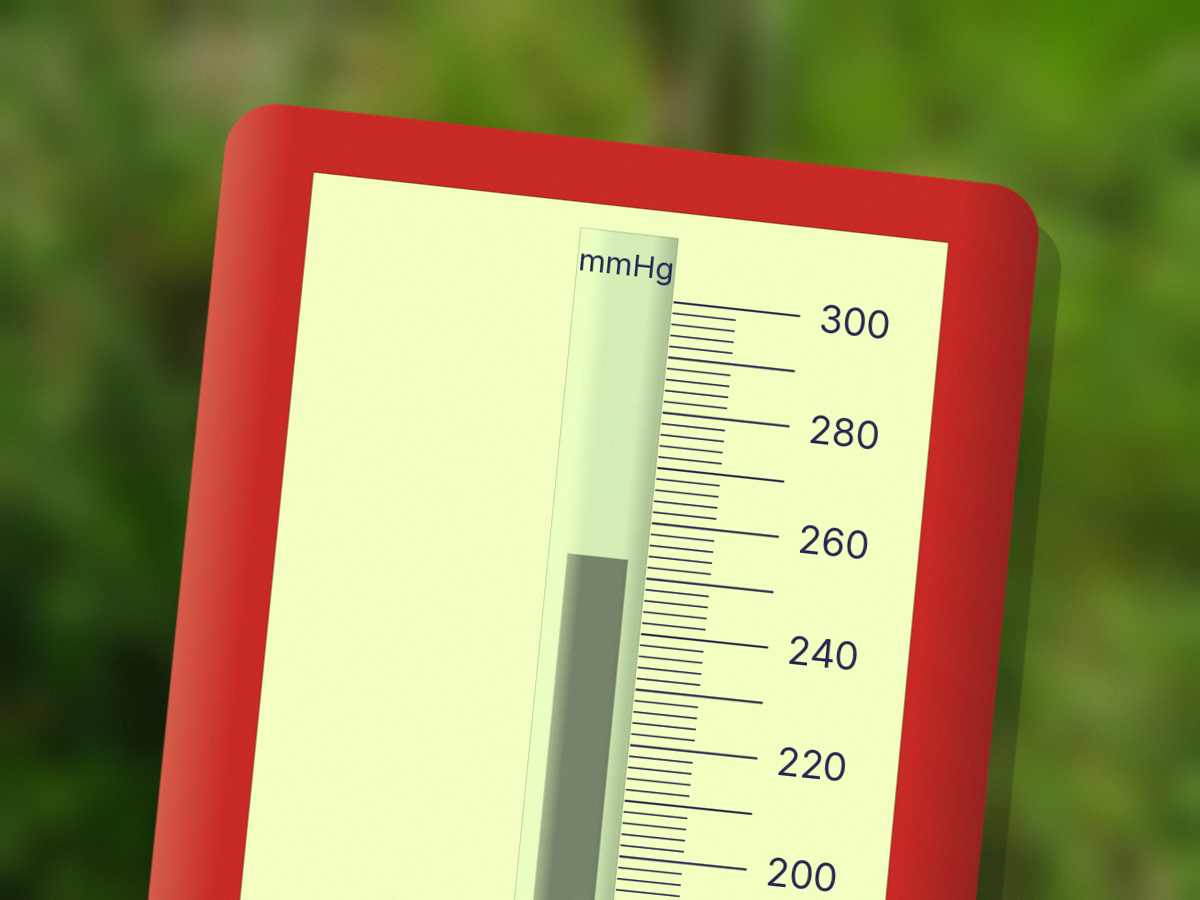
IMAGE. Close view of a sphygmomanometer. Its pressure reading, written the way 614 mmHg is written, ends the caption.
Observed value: 253 mmHg
